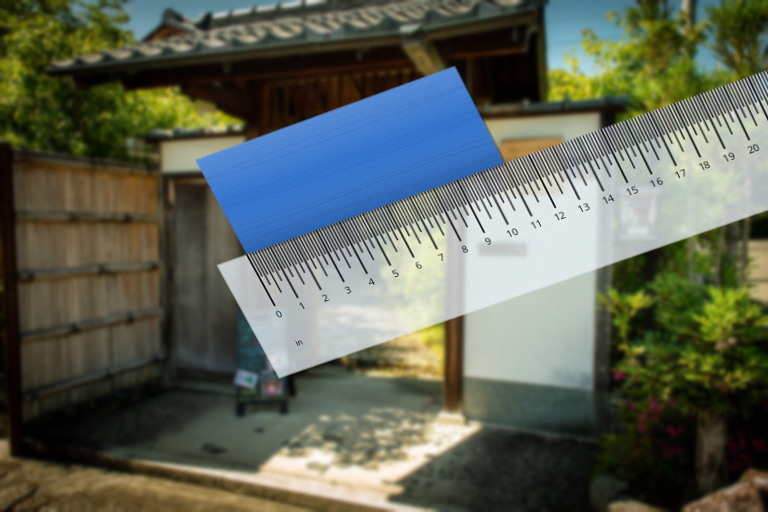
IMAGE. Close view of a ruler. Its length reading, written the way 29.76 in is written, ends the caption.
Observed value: 11 in
